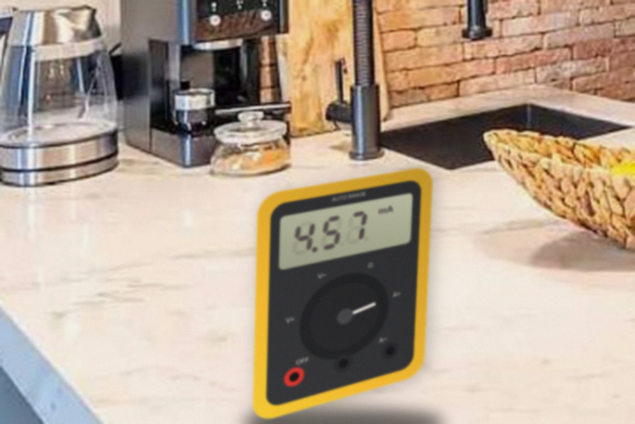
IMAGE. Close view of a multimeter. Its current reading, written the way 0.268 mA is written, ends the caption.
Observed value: 4.57 mA
